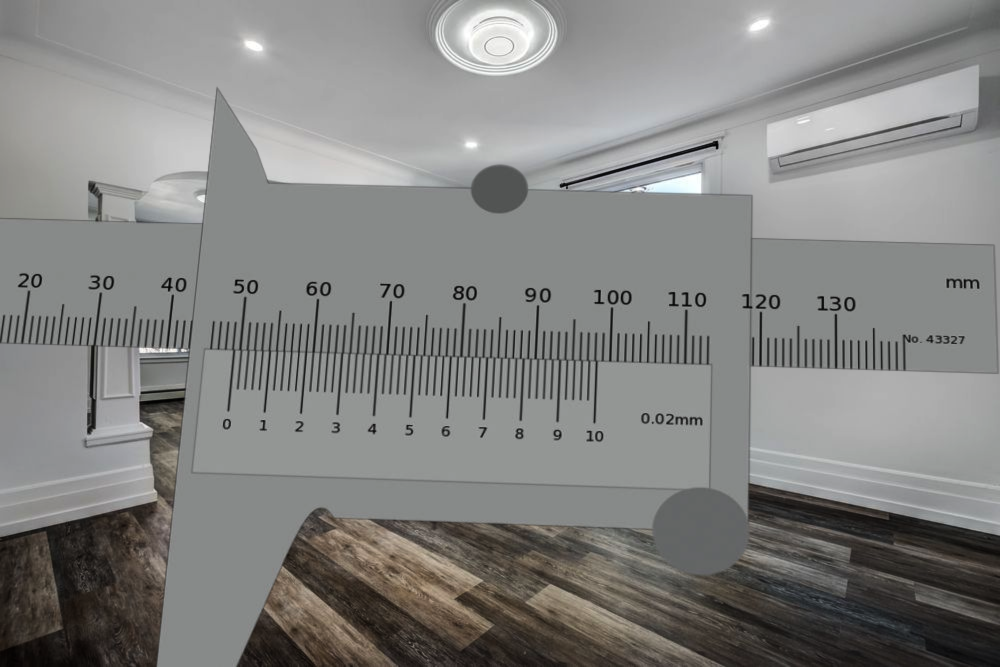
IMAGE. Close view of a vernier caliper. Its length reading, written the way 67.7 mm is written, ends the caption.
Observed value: 49.2 mm
